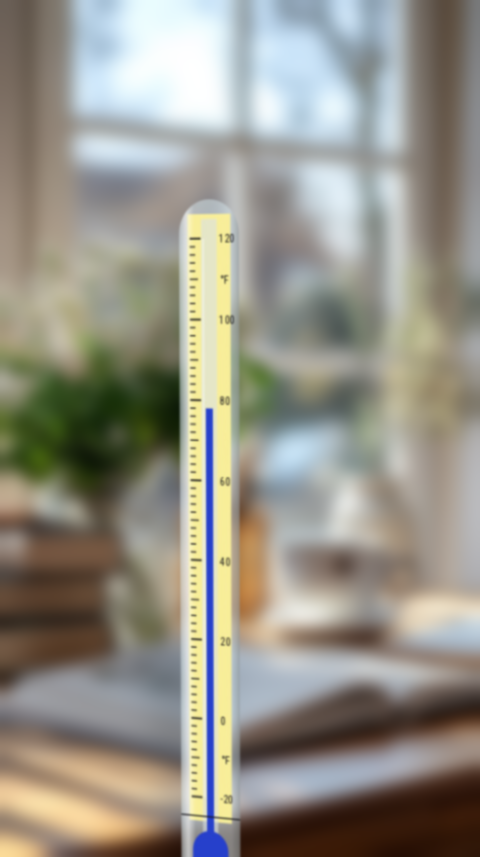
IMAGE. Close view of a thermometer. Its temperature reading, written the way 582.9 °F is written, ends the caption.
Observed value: 78 °F
